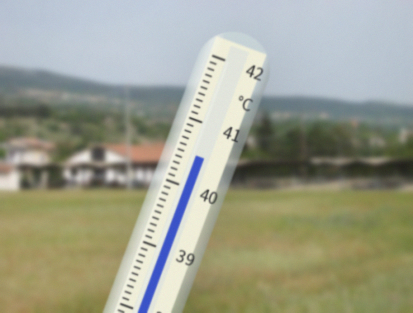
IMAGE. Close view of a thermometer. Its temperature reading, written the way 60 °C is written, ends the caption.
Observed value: 40.5 °C
